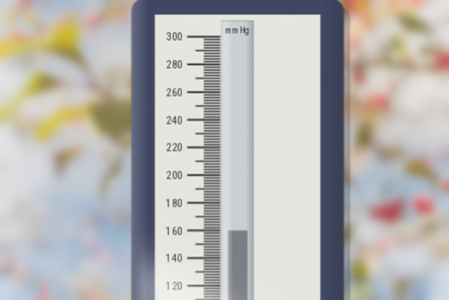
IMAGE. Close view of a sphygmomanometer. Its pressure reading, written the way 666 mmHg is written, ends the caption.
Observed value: 160 mmHg
